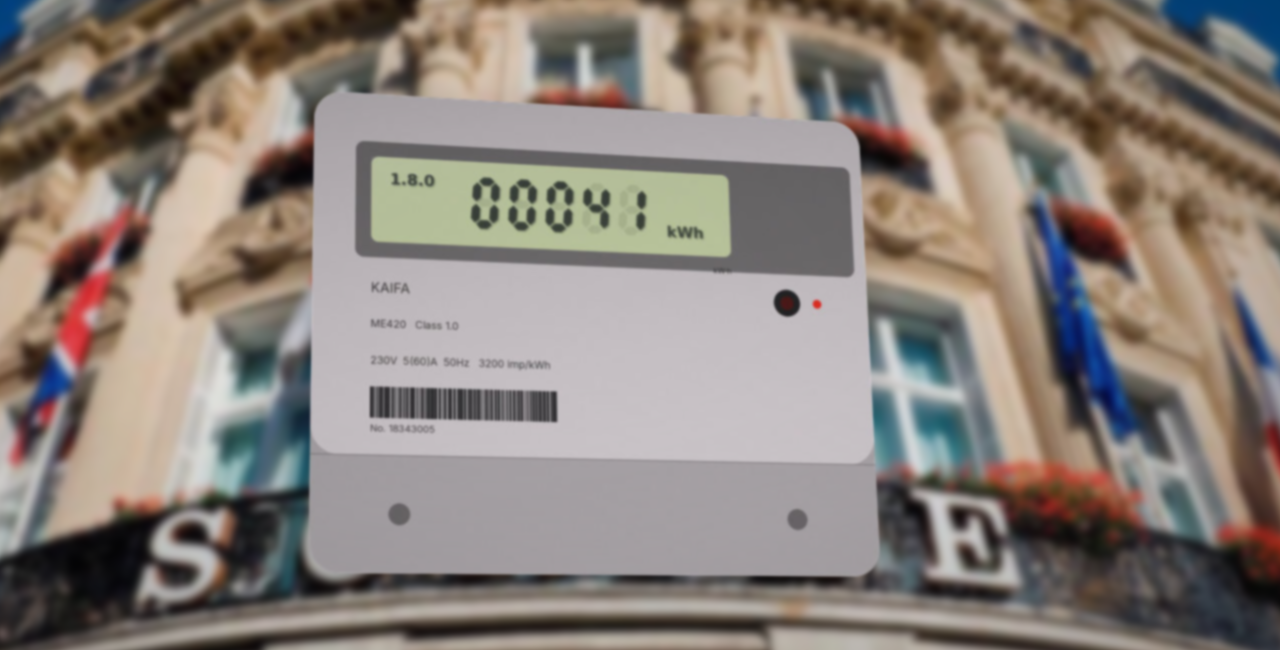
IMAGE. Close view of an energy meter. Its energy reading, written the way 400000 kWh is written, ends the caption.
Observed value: 41 kWh
